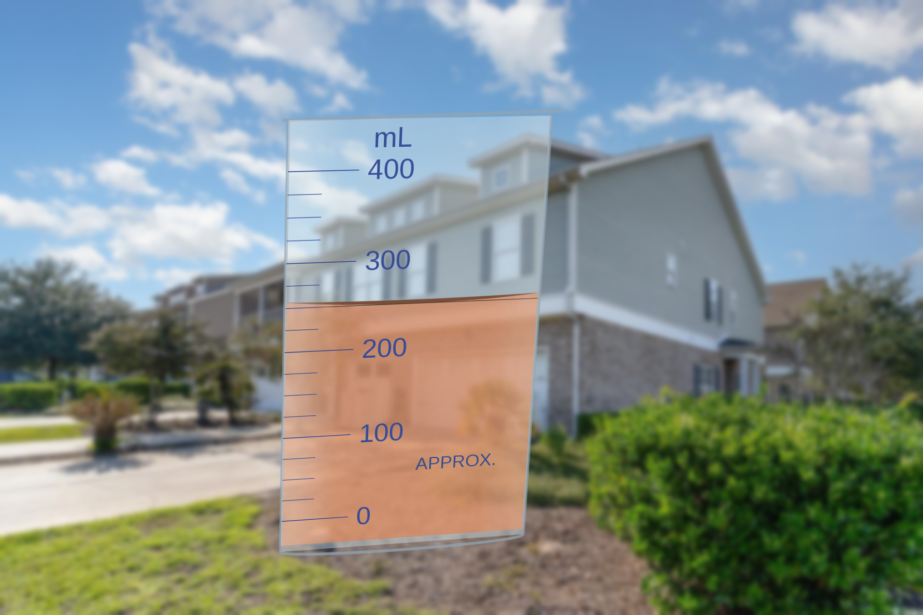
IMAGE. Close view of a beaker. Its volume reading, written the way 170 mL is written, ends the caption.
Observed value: 250 mL
